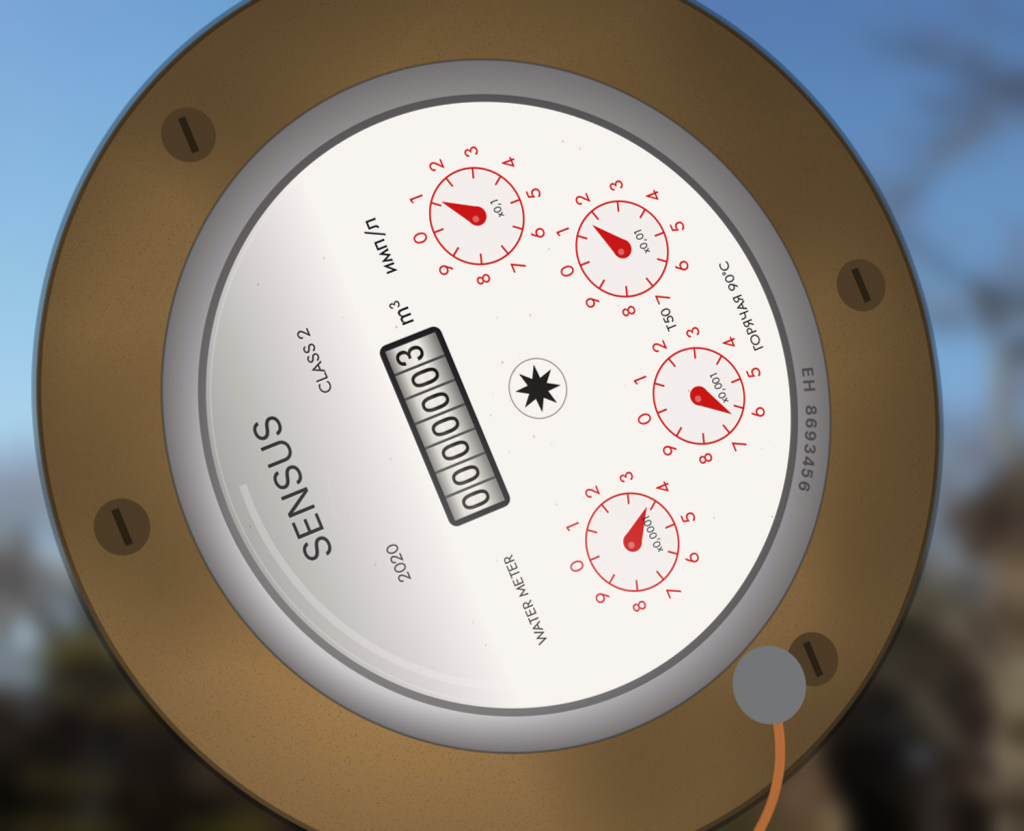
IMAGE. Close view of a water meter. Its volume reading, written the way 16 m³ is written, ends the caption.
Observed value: 3.1163 m³
